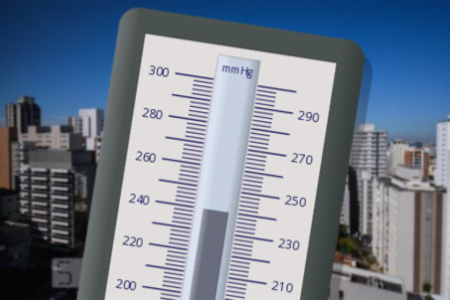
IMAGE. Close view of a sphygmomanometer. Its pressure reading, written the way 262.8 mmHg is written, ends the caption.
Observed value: 240 mmHg
